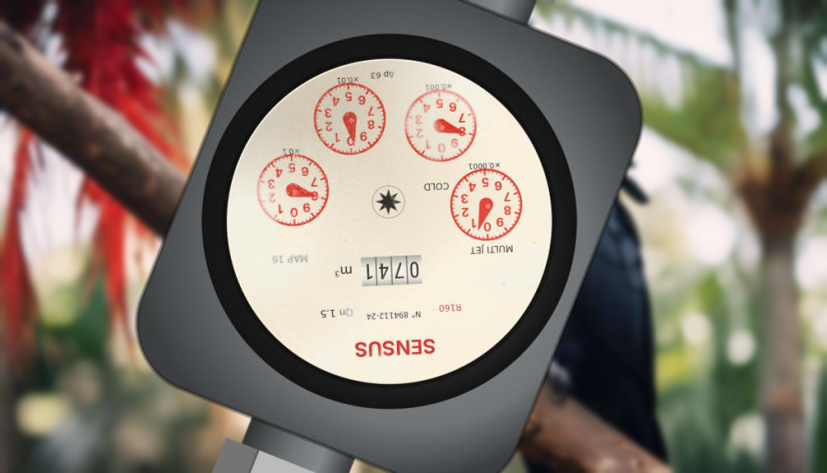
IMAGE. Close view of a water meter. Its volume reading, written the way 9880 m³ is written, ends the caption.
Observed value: 741.7980 m³
